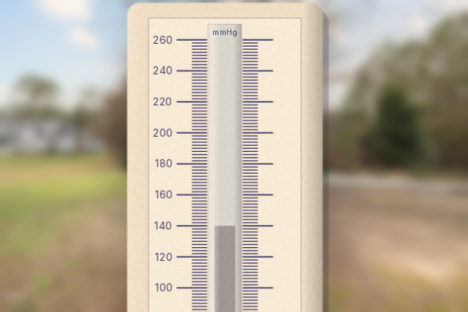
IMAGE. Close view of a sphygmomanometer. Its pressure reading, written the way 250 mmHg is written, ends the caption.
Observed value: 140 mmHg
